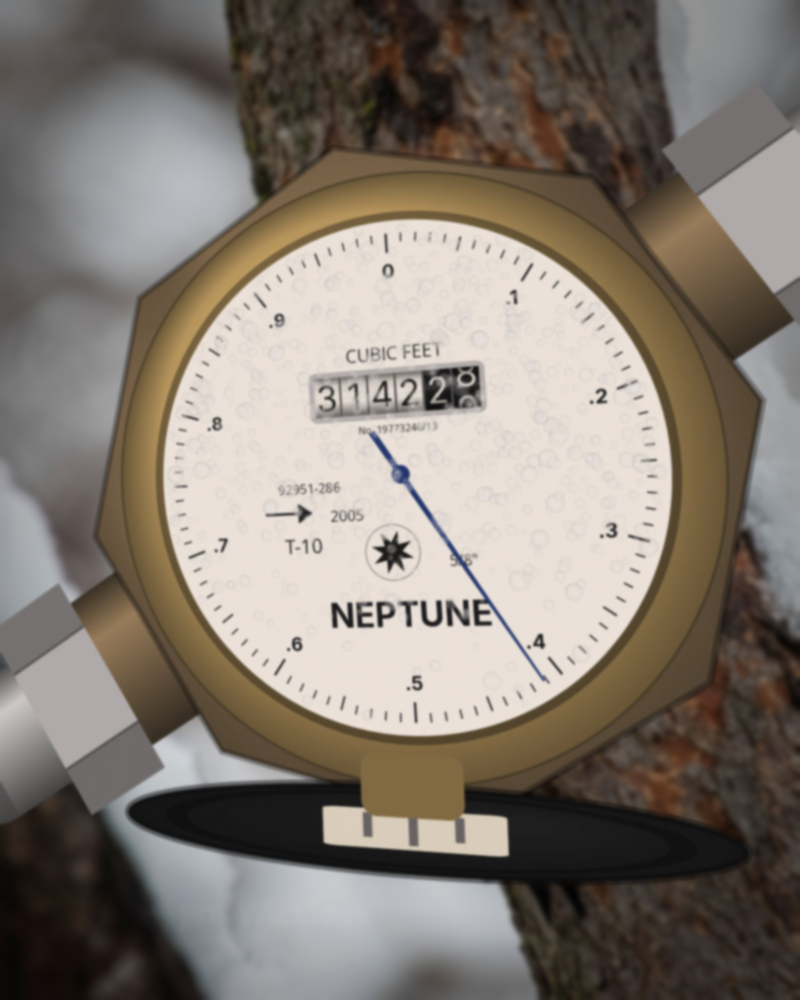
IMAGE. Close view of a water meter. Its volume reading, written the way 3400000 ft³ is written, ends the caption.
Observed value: 314228.41 ft³
